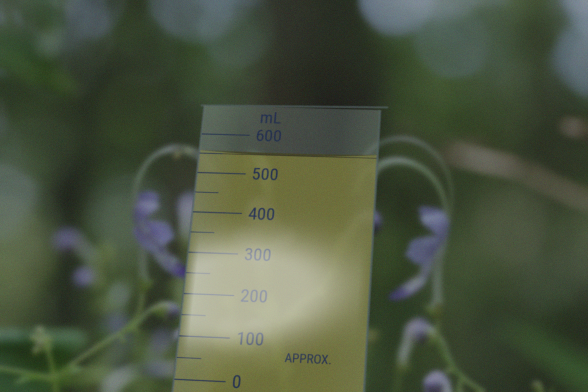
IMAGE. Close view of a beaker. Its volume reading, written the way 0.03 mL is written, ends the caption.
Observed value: 550 mL
